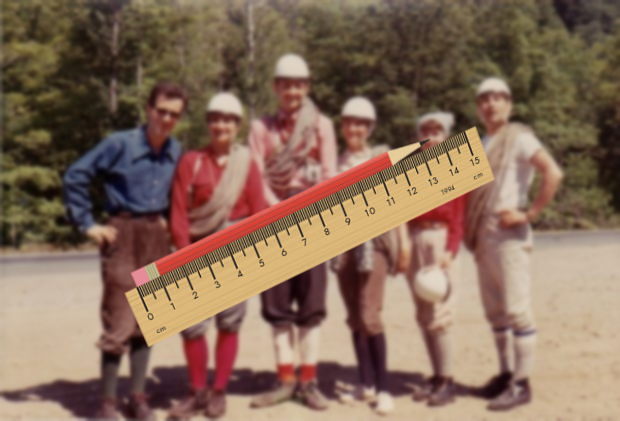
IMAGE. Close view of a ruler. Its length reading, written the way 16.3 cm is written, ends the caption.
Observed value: 13.5 cm
